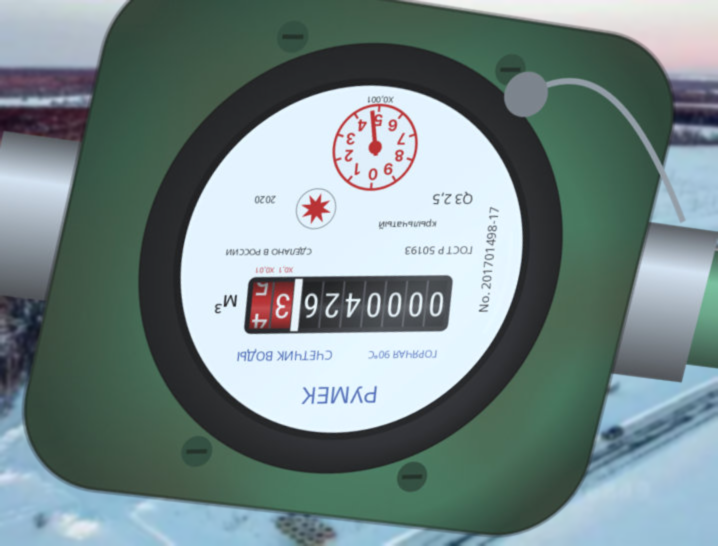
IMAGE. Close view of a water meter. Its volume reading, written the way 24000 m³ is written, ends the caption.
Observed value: 426.344 m³
